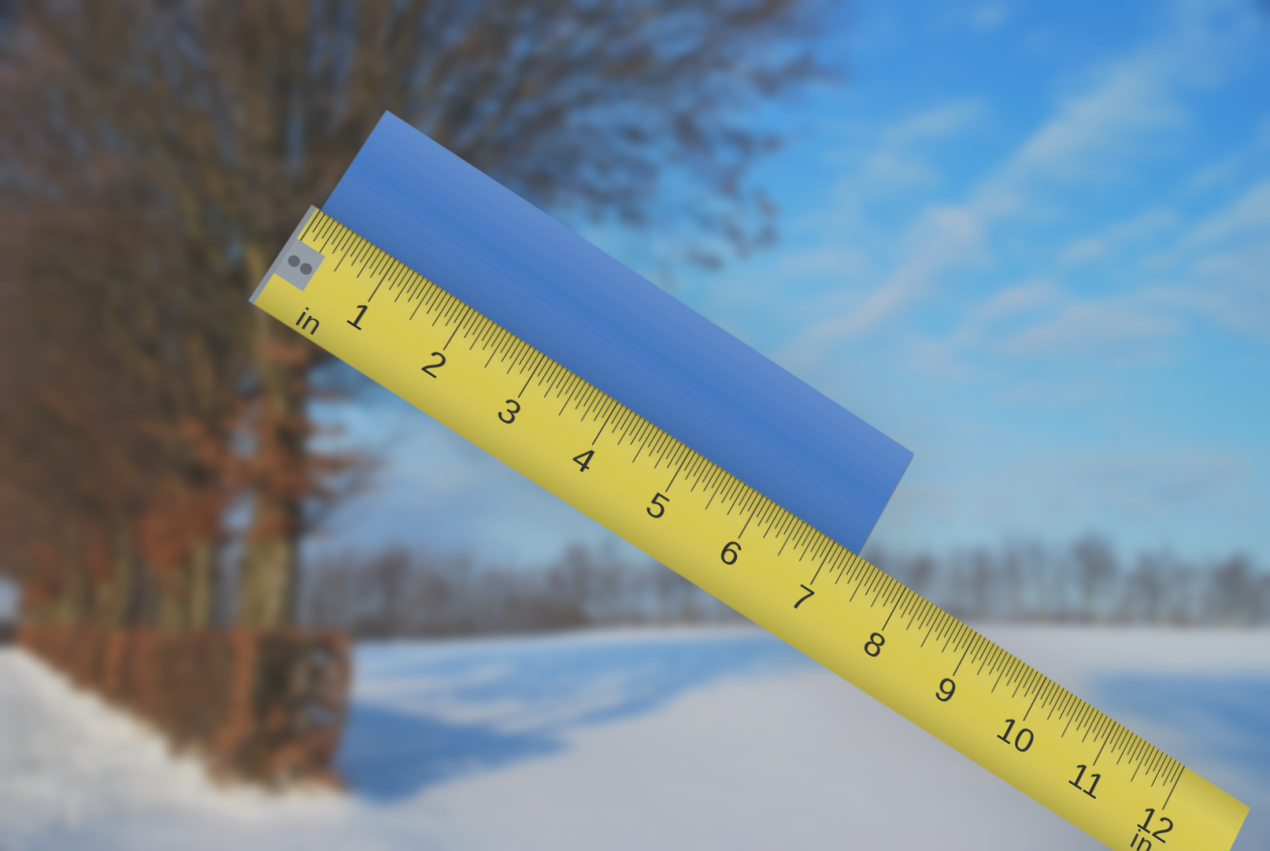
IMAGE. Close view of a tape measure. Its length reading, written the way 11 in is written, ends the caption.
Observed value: 7.3125 in
